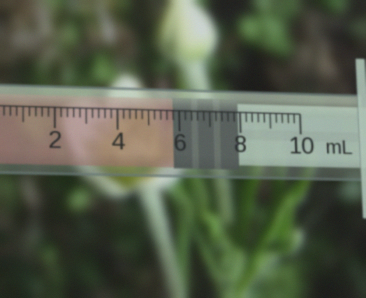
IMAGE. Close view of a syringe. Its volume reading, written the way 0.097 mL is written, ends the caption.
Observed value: 5.8 mL
